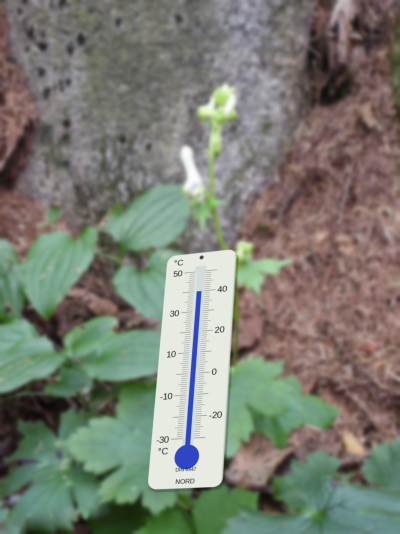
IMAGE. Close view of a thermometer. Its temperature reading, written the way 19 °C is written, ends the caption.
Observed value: 40 °C
